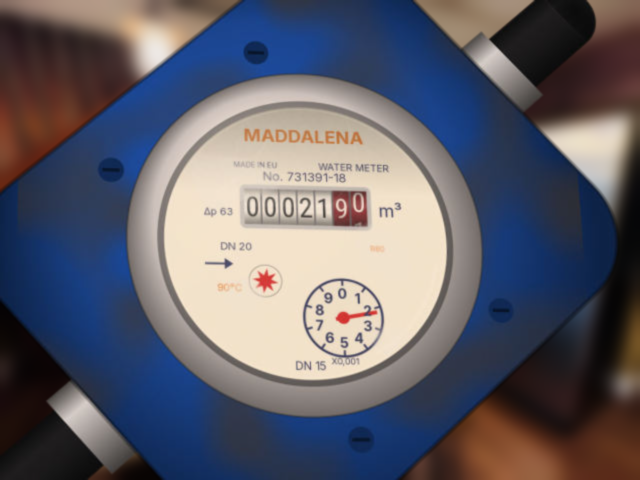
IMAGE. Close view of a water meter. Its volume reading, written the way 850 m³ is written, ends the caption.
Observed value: 21.902 m³
